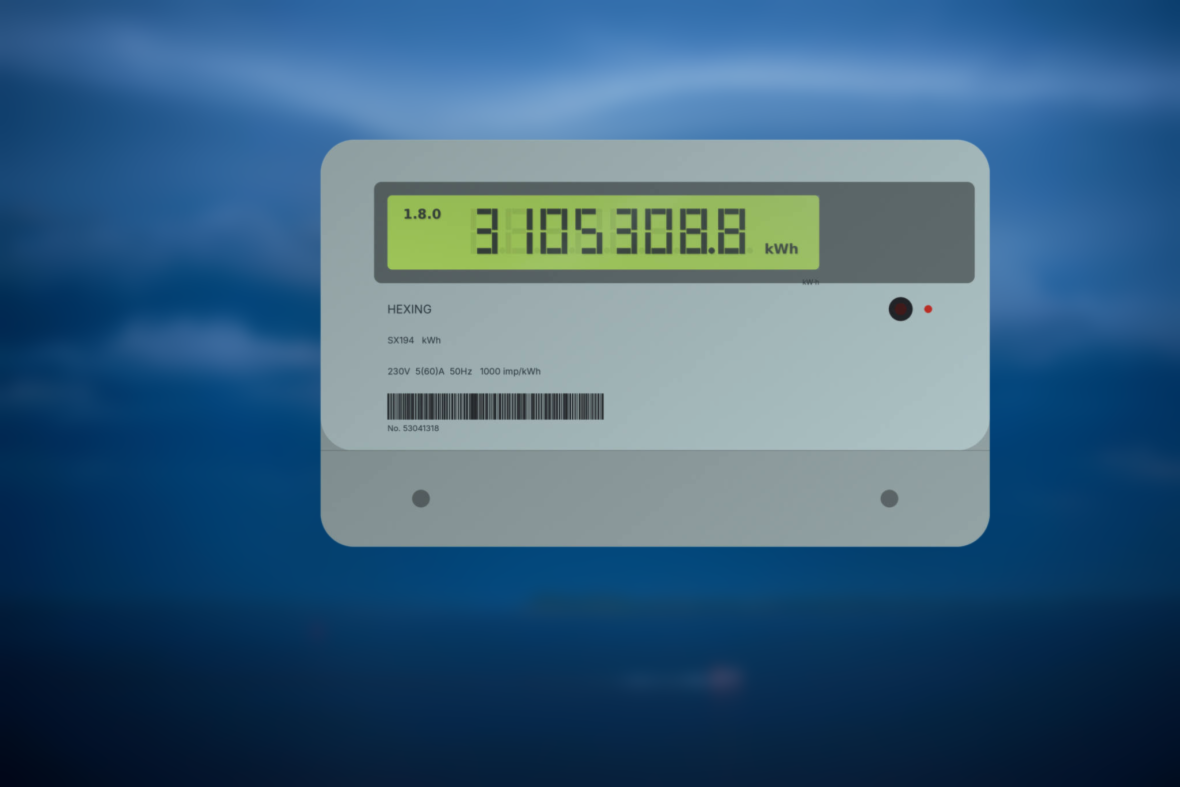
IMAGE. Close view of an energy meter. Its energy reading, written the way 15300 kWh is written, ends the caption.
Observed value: 3105308.8 kWh
